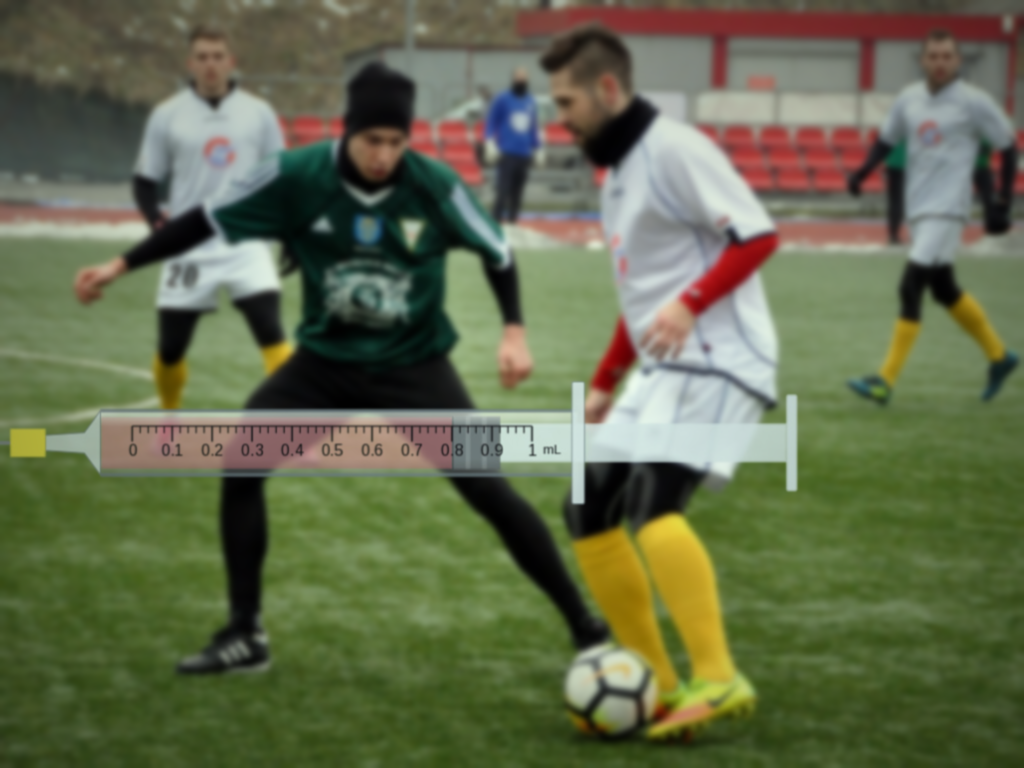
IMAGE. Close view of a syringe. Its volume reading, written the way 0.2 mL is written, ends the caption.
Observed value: 0.8 mL
